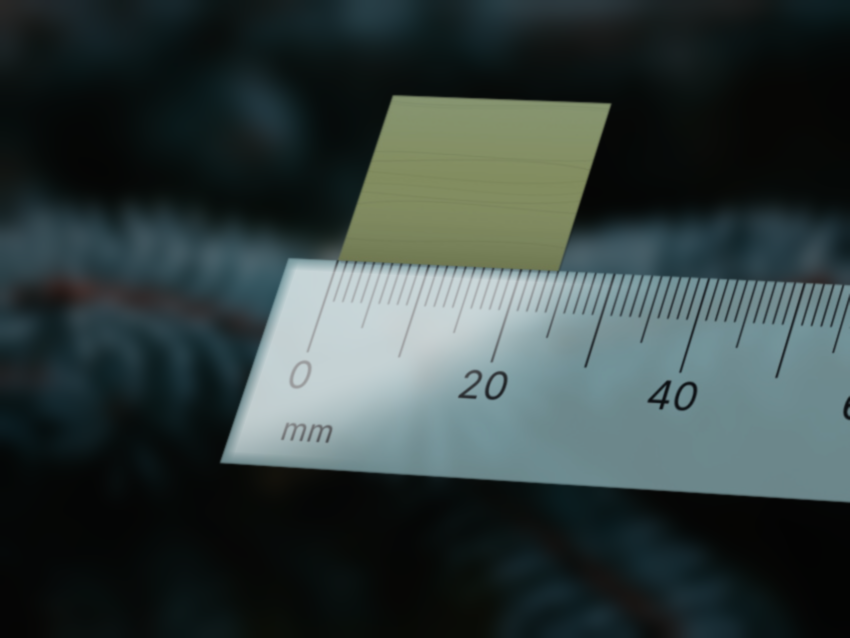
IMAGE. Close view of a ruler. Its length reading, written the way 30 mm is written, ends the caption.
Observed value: 24 mm
